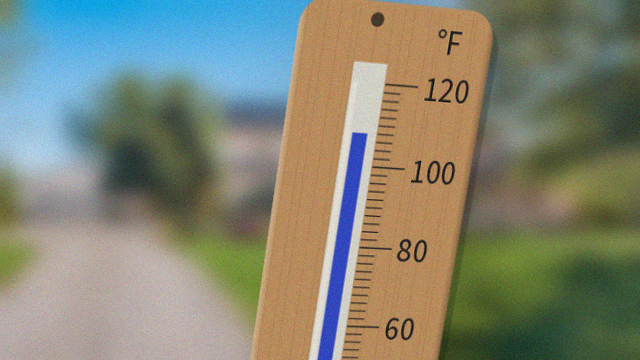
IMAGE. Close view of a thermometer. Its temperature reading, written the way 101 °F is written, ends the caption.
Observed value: 108 °F
